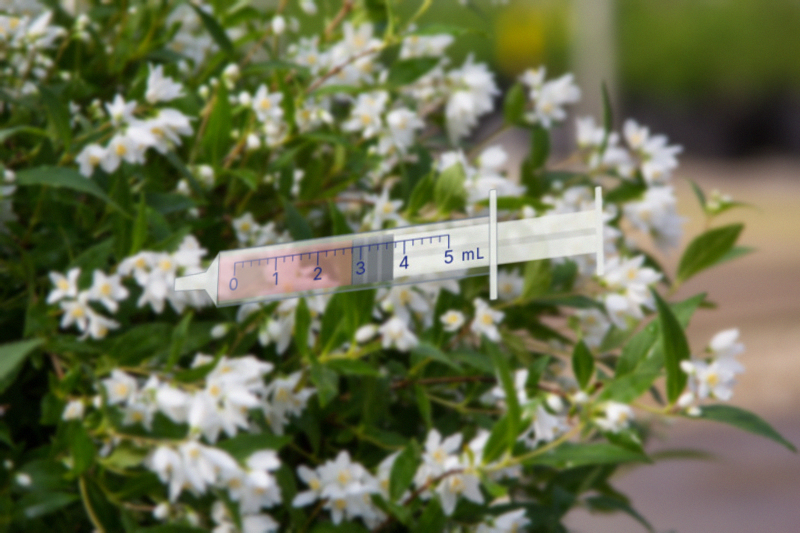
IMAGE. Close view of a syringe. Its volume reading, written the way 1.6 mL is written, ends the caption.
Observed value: 2.8 mL
